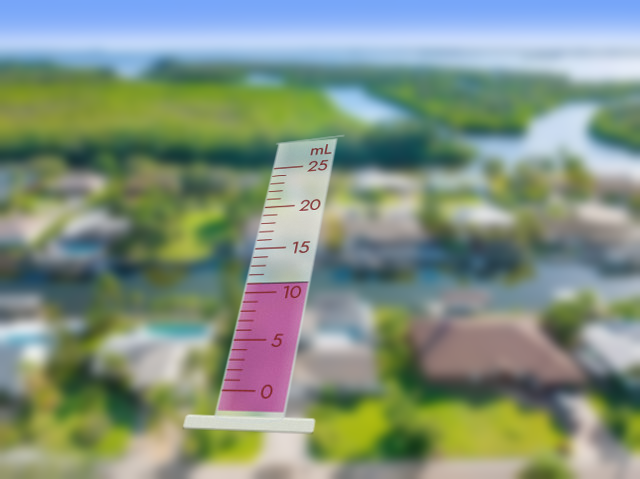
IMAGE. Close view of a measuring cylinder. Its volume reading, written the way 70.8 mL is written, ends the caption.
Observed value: 11 mL
